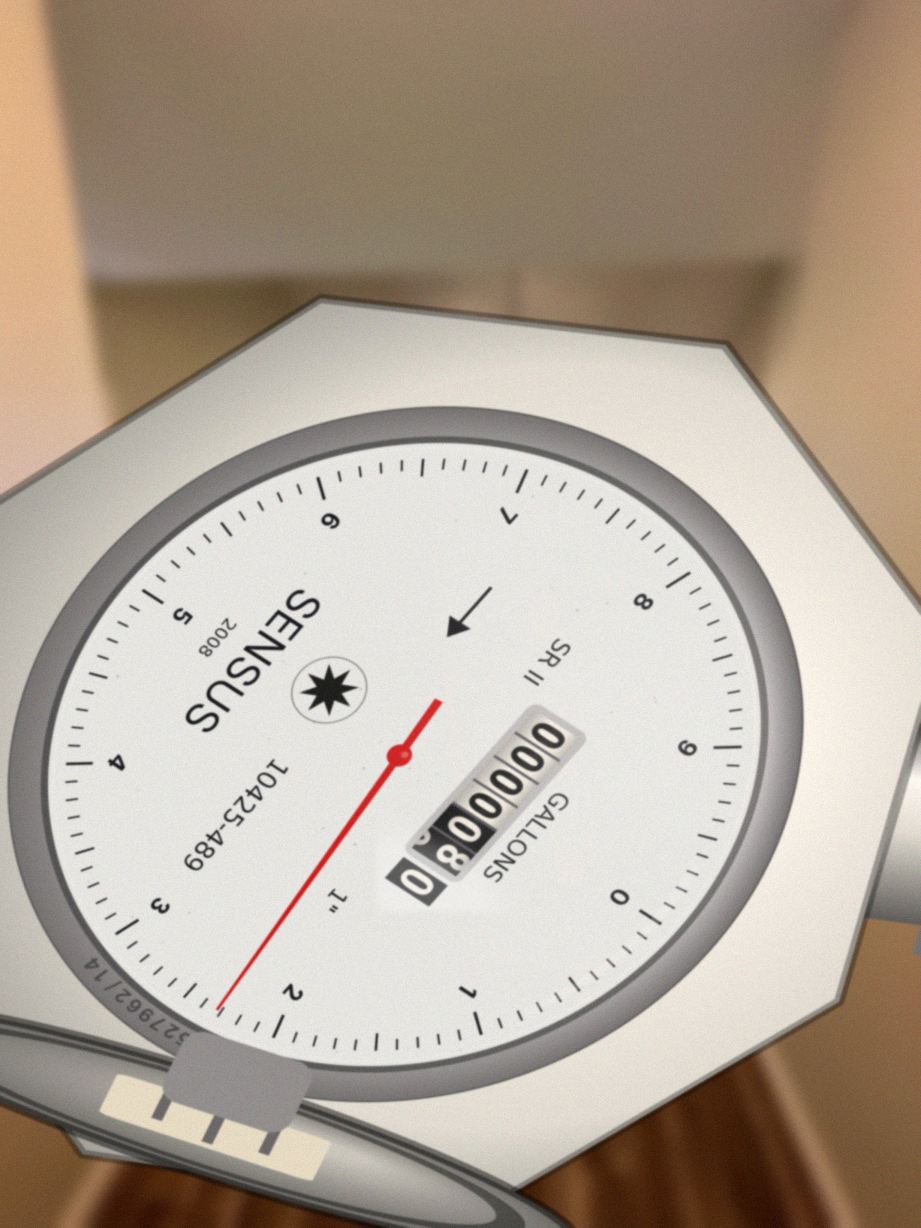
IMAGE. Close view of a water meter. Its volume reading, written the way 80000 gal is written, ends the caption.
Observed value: 82.3 gal
